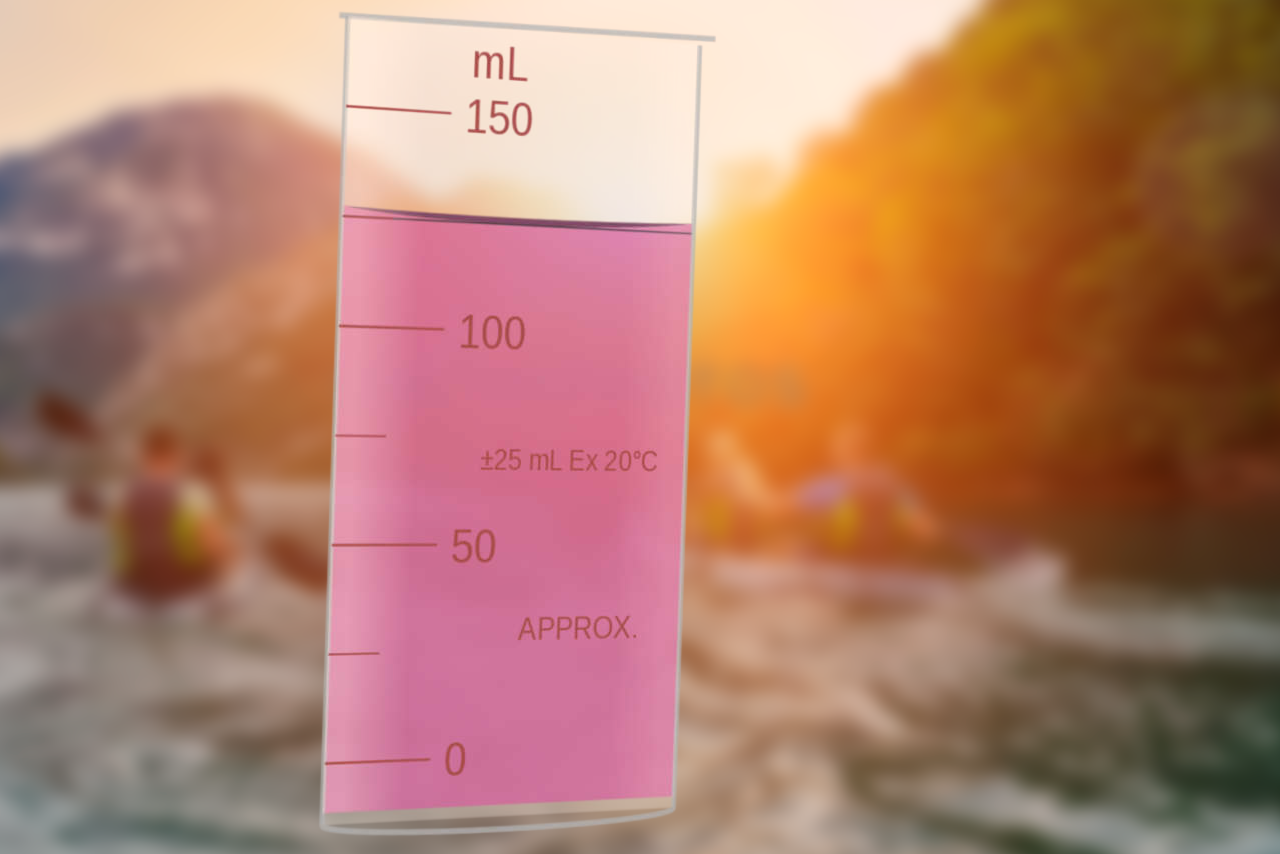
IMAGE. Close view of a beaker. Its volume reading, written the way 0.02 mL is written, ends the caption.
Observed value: 125 mL
